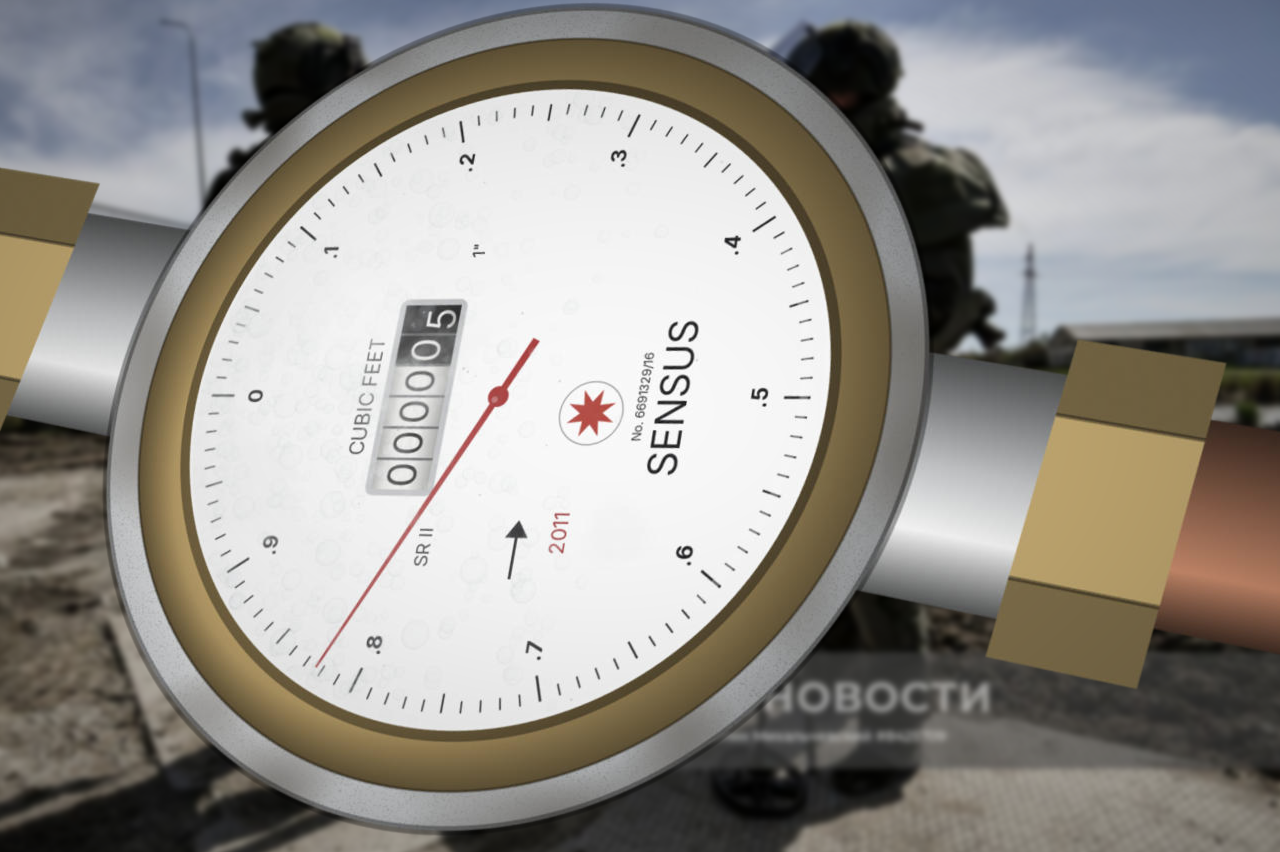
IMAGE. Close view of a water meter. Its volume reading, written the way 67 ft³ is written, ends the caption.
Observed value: 4.82 ft³
